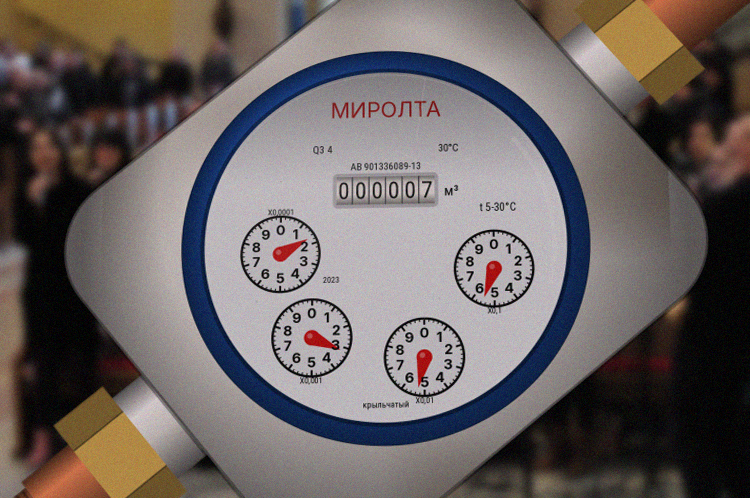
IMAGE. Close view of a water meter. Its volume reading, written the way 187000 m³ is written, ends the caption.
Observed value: 7.5531 m³
